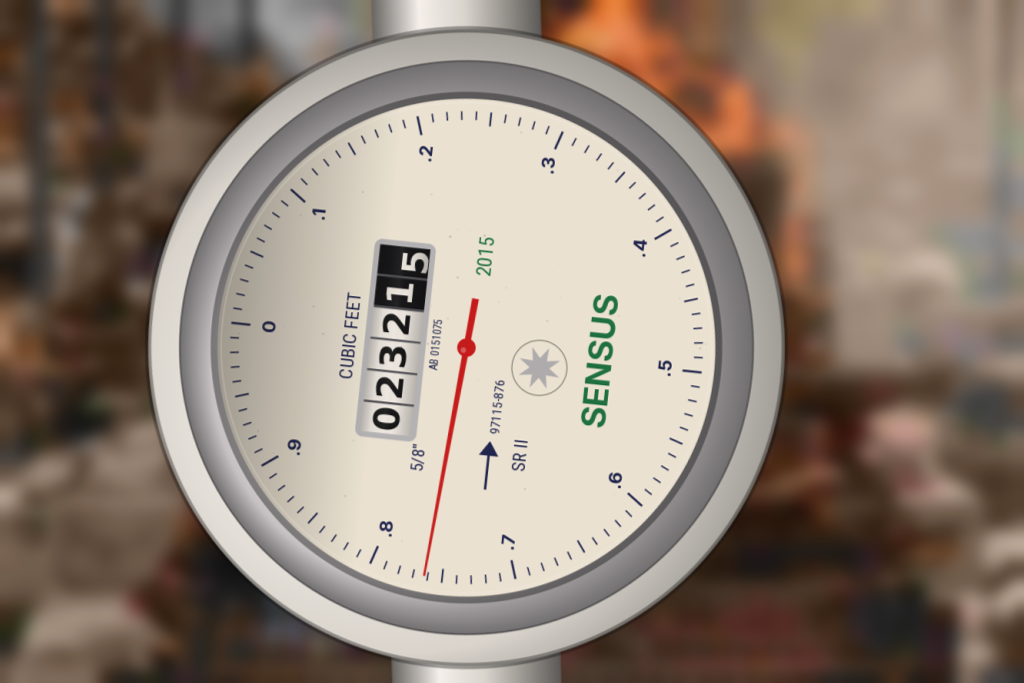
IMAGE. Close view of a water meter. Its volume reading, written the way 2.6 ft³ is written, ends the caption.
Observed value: 23214.76 ft³
